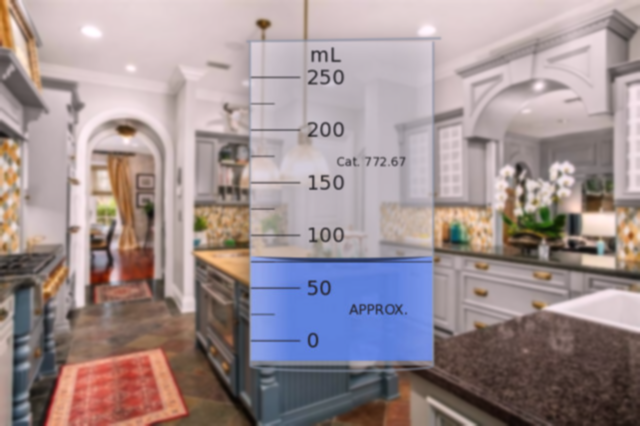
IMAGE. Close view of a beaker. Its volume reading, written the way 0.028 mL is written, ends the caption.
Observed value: 75 mL
